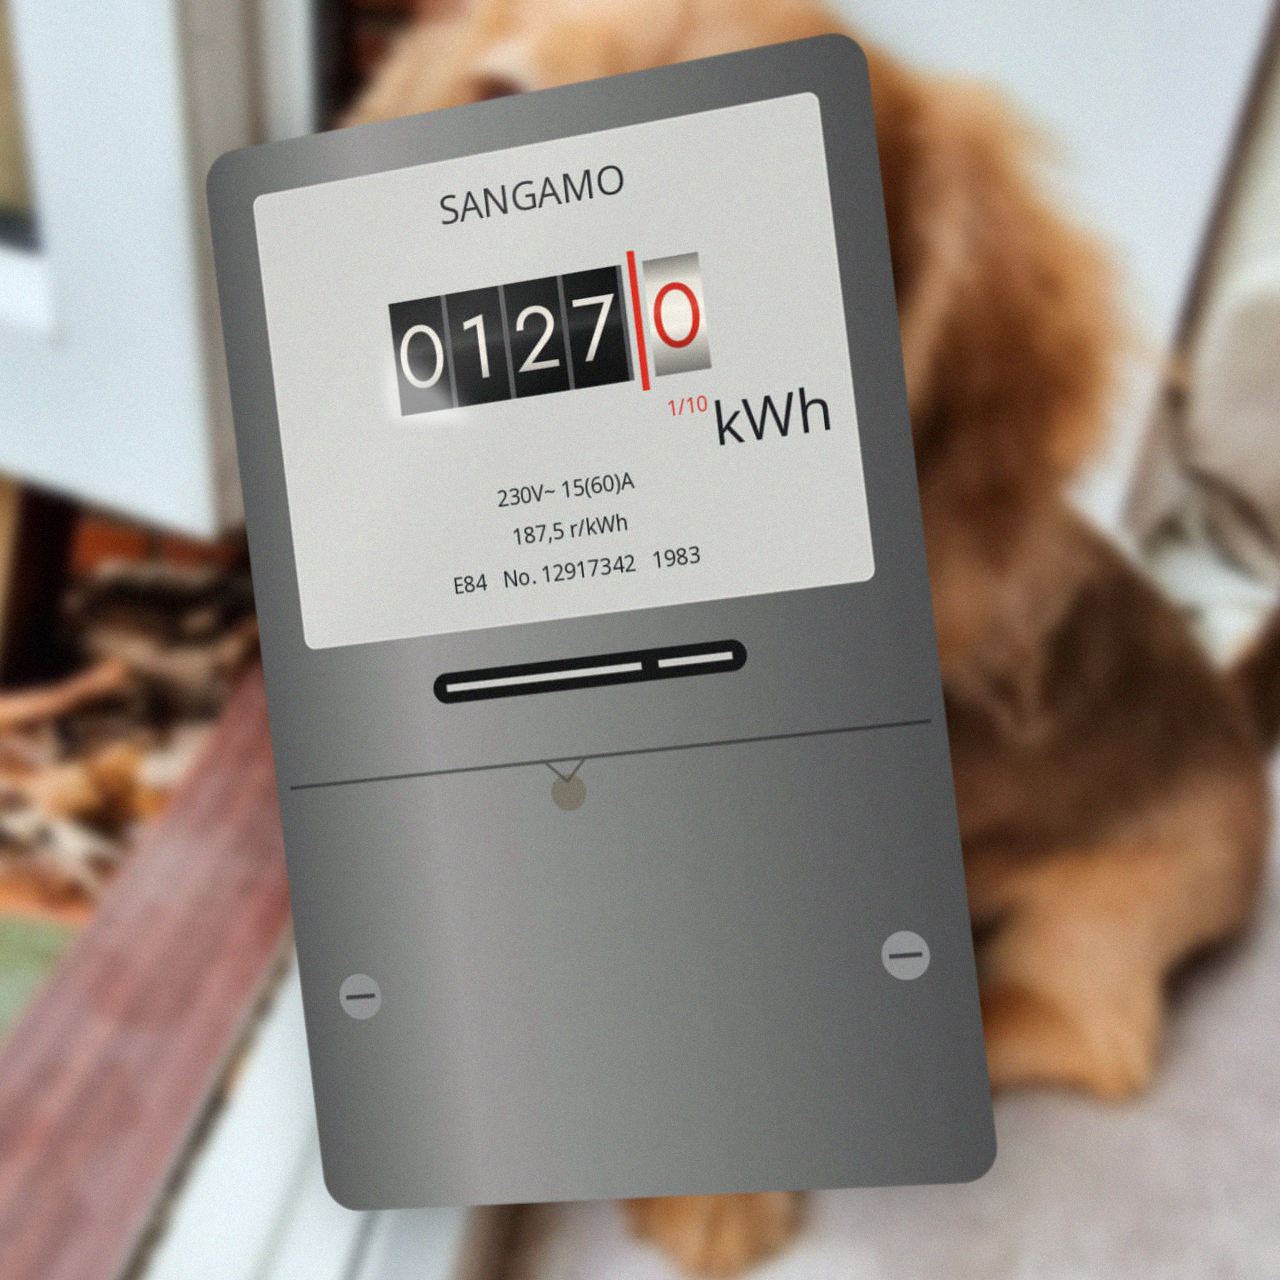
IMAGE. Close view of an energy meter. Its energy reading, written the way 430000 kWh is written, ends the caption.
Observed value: 127.0 kWh
